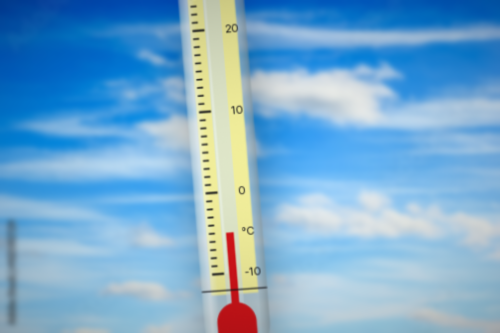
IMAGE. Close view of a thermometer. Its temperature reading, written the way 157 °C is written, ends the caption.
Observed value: -5 °C
